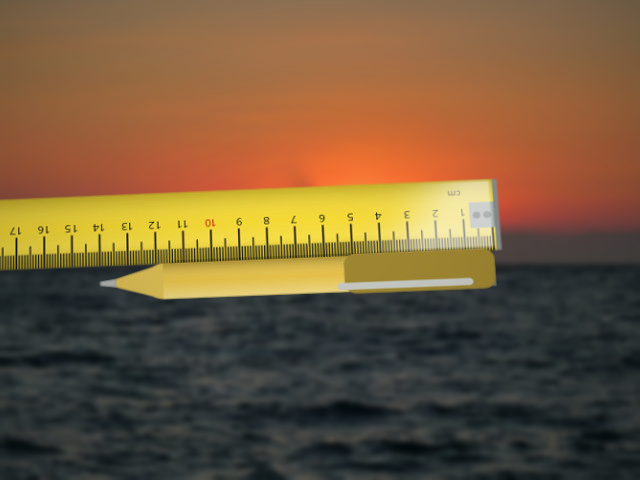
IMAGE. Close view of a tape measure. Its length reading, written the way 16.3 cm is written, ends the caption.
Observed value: 14 cm
